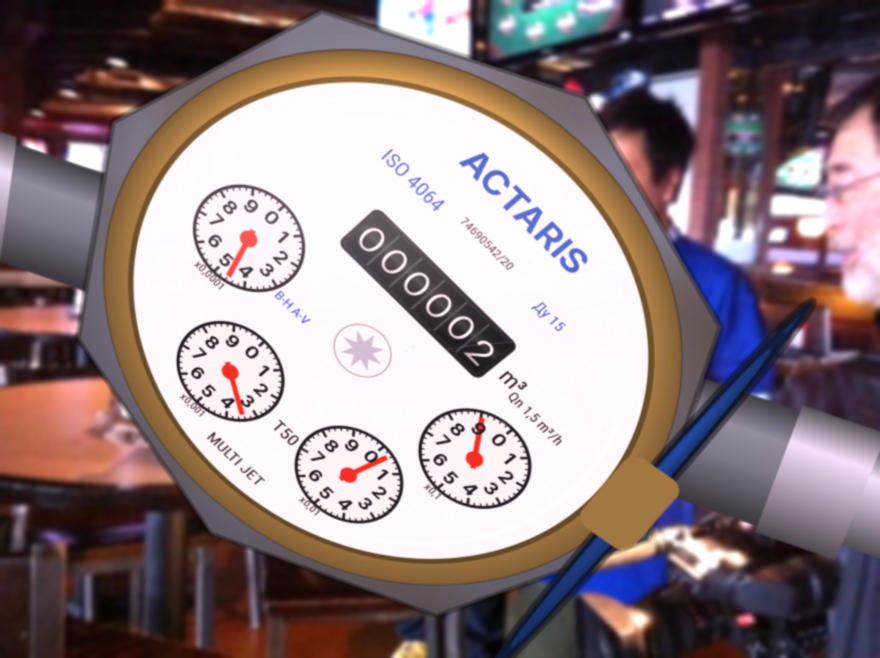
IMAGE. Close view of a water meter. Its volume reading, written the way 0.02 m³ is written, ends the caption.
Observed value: 1.9034 m³
